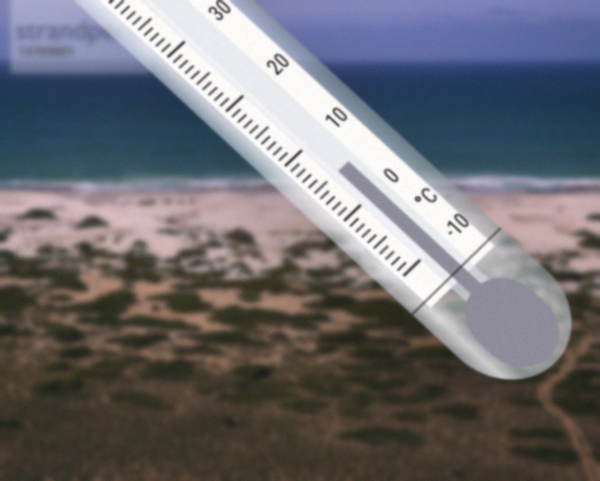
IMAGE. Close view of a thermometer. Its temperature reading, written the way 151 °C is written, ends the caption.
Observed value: 5 °C
